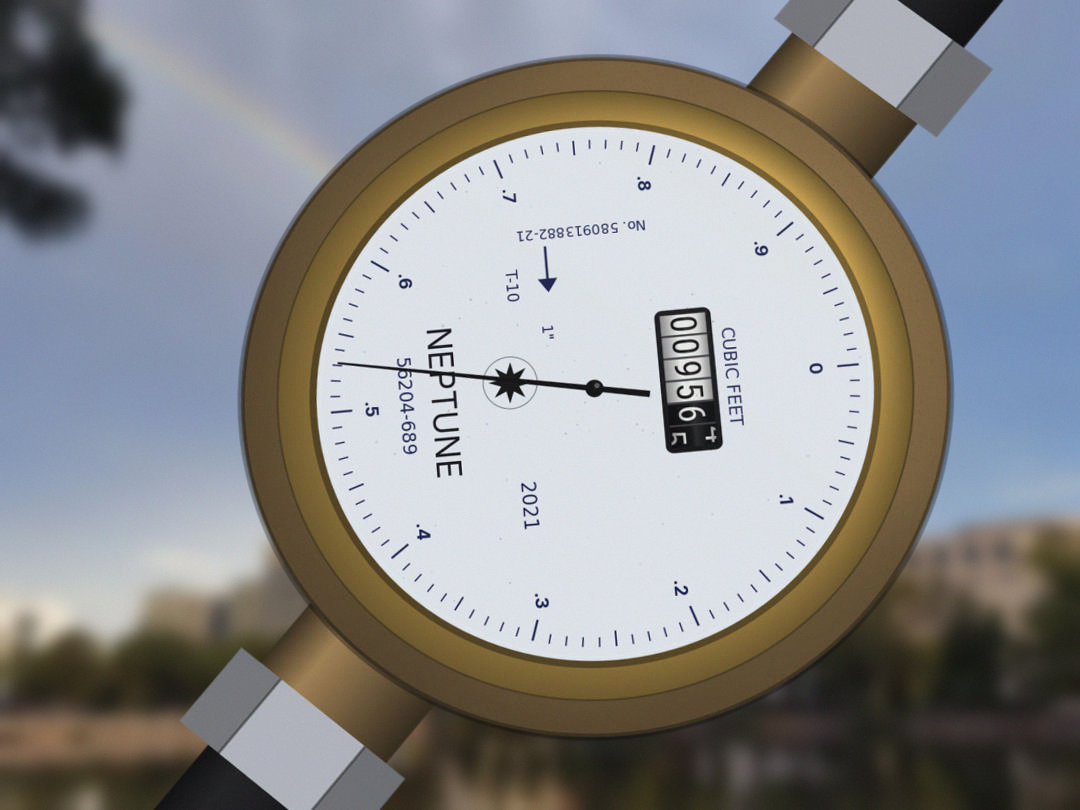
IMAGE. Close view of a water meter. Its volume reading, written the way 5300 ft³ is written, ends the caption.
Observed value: 9564.53 ft³
